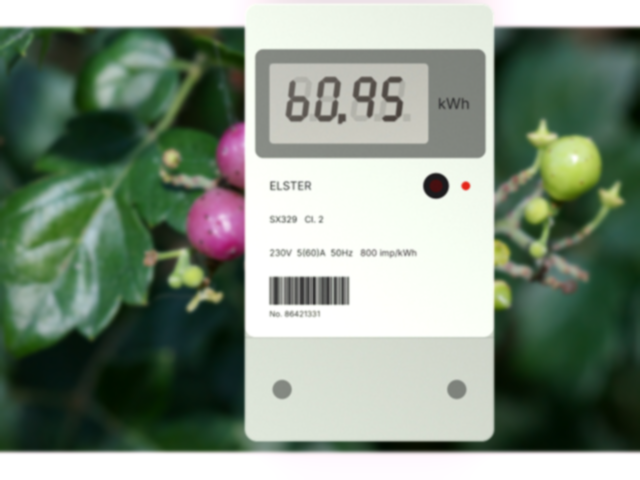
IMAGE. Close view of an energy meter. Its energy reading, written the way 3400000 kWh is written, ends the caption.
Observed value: 60.95 kWh
